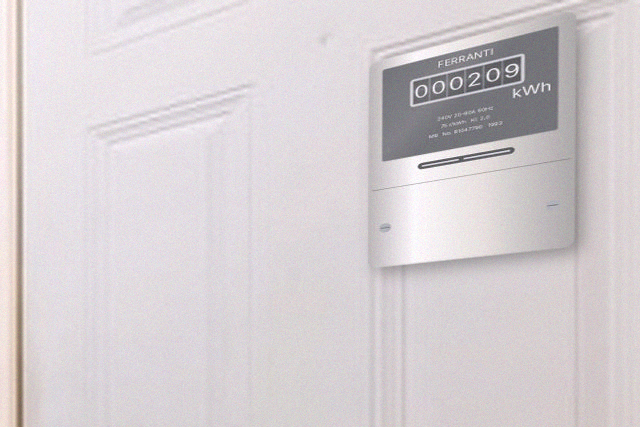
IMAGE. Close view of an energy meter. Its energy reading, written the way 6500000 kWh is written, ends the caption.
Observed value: 209 kWh
